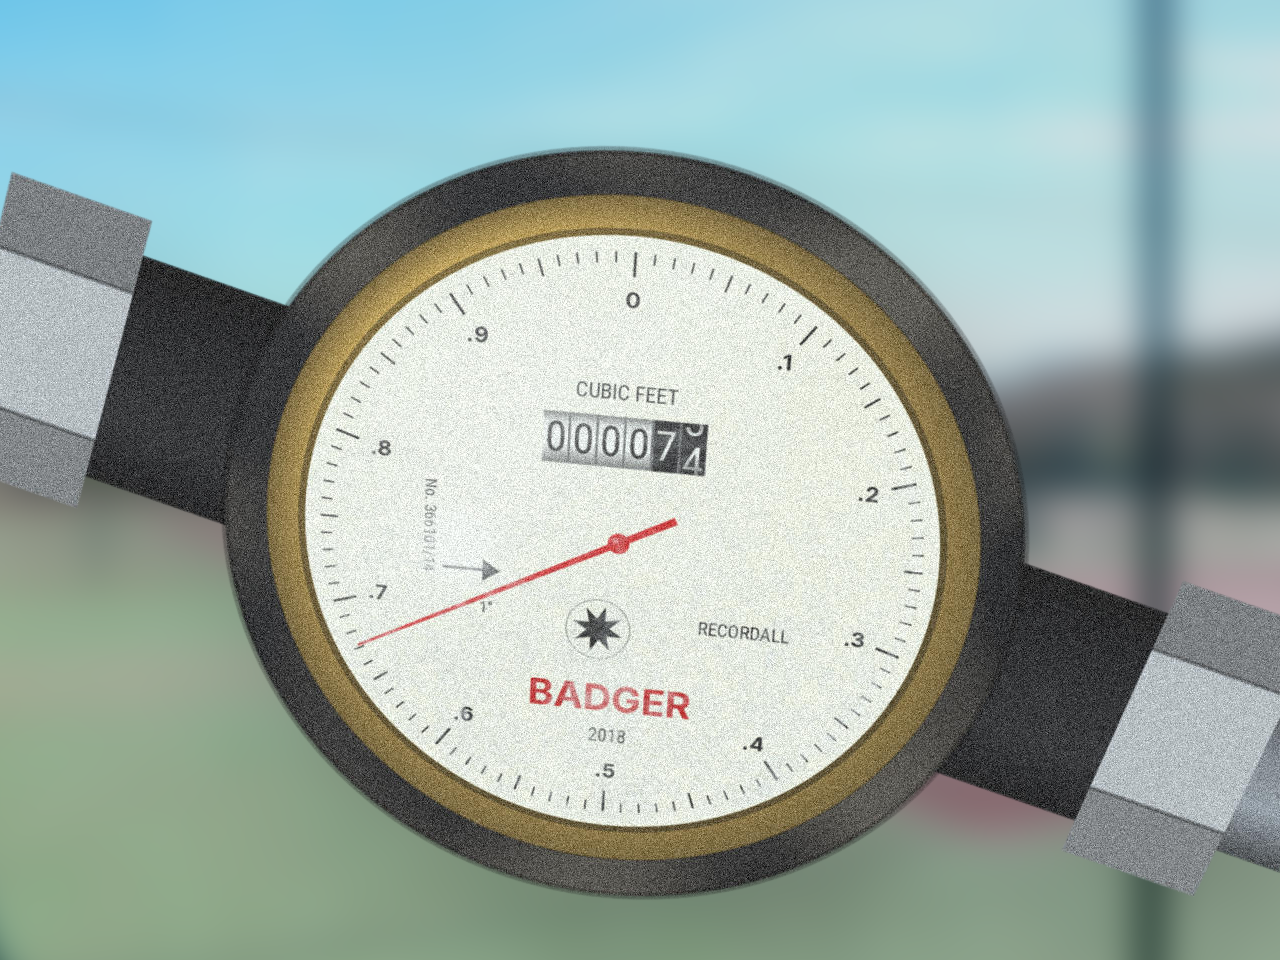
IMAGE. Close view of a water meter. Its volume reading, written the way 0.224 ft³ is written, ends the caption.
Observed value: 73.67 ft³
